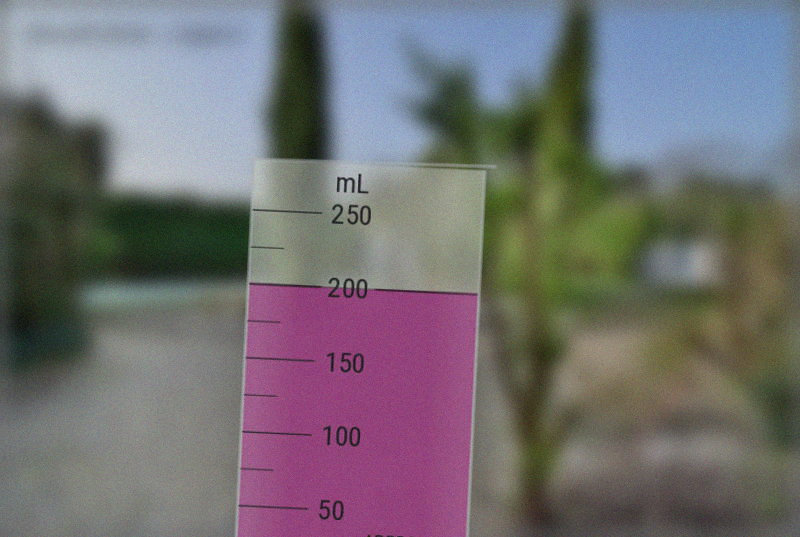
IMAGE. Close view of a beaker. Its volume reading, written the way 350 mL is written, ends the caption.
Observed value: 200 mL
